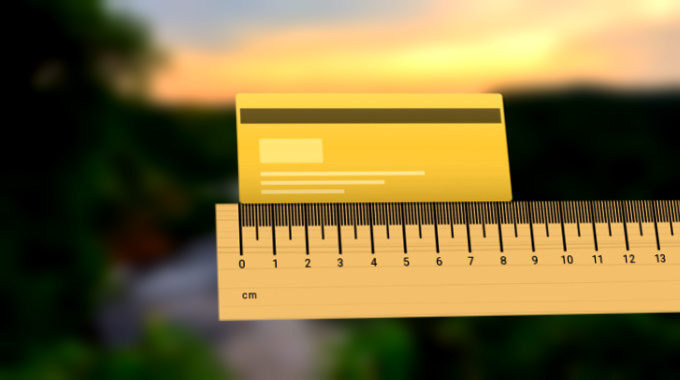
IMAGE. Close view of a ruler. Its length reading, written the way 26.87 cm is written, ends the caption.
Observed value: 8.5 cm
